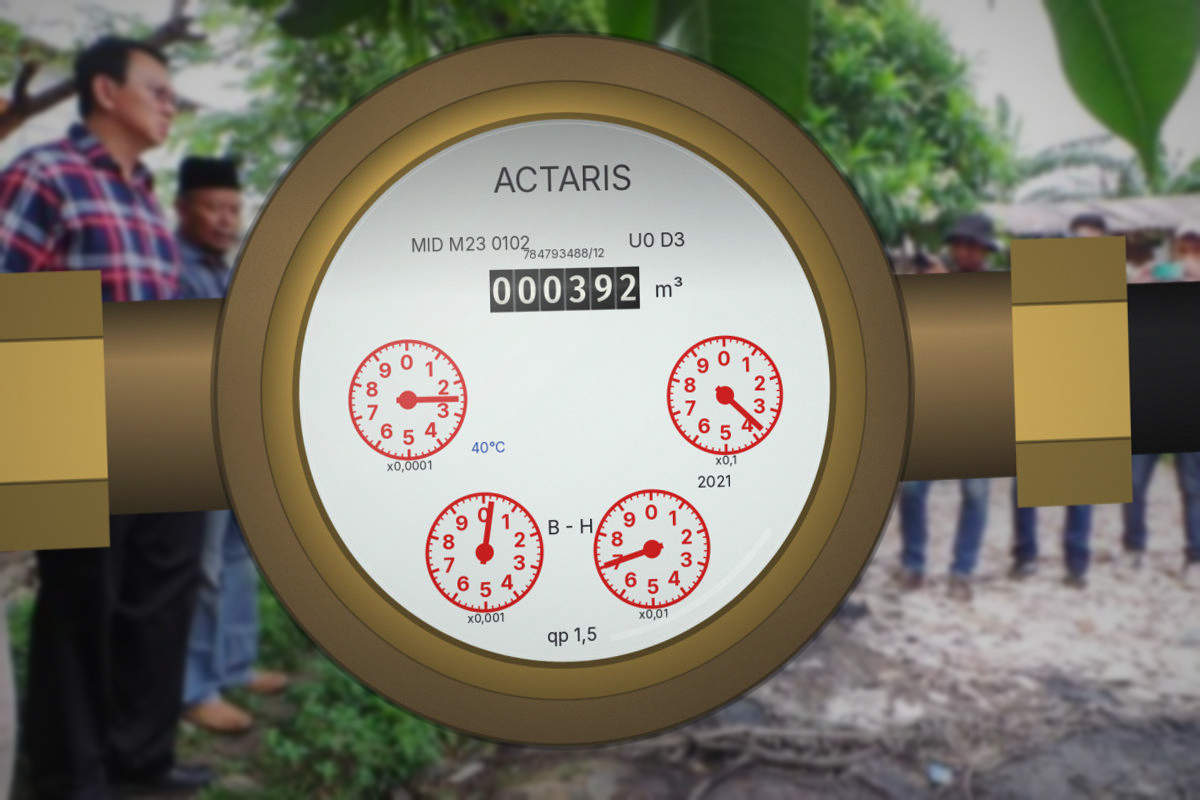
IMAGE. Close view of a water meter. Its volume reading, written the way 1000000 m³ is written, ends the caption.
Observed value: 392.3702 m³
